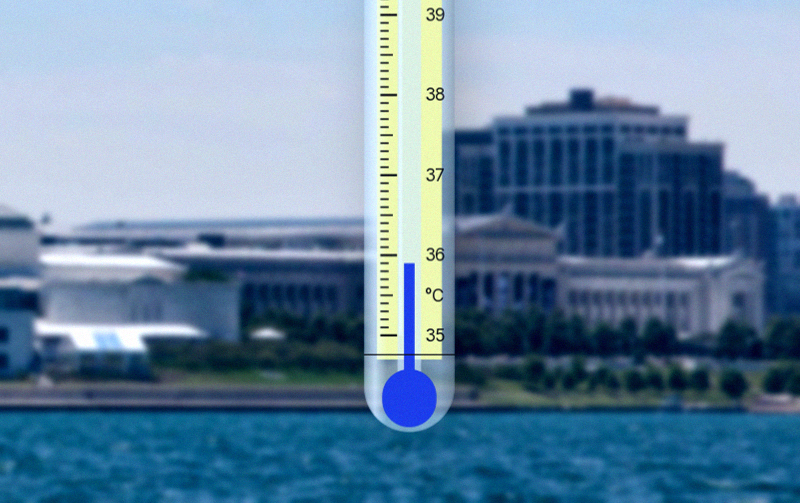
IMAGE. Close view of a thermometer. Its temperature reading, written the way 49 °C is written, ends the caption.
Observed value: 35.9 °C
